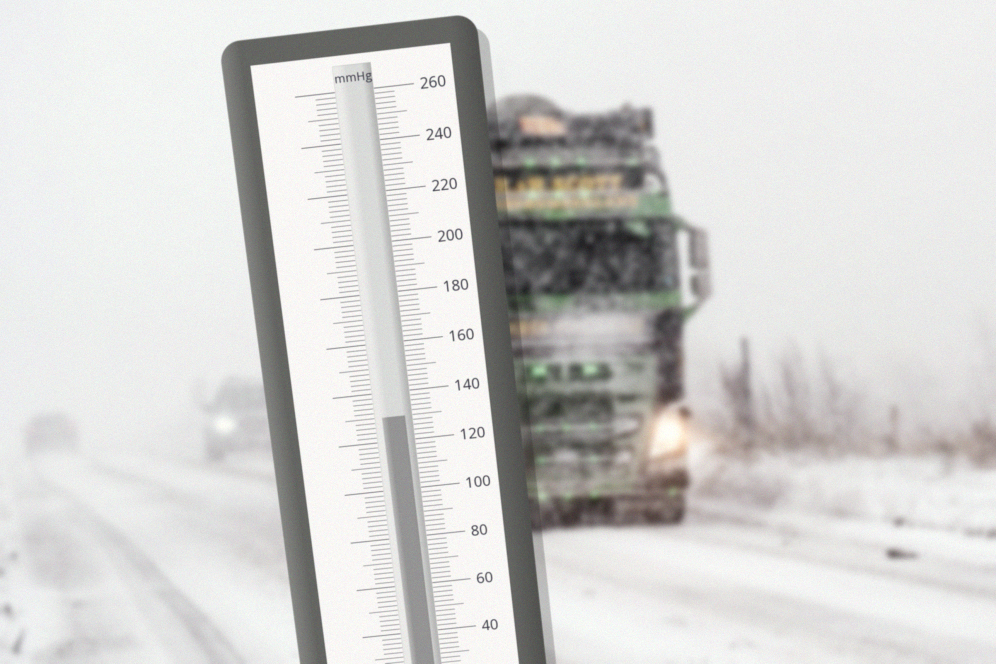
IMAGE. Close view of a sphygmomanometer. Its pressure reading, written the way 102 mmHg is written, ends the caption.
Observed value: 130 mmHg
